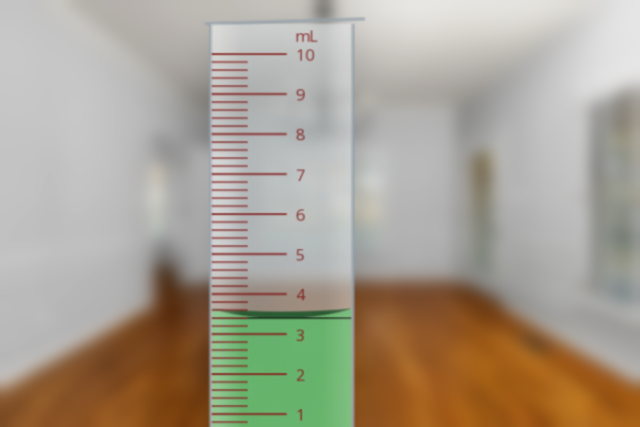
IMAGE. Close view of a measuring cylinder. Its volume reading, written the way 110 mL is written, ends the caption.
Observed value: 3.4 mL
